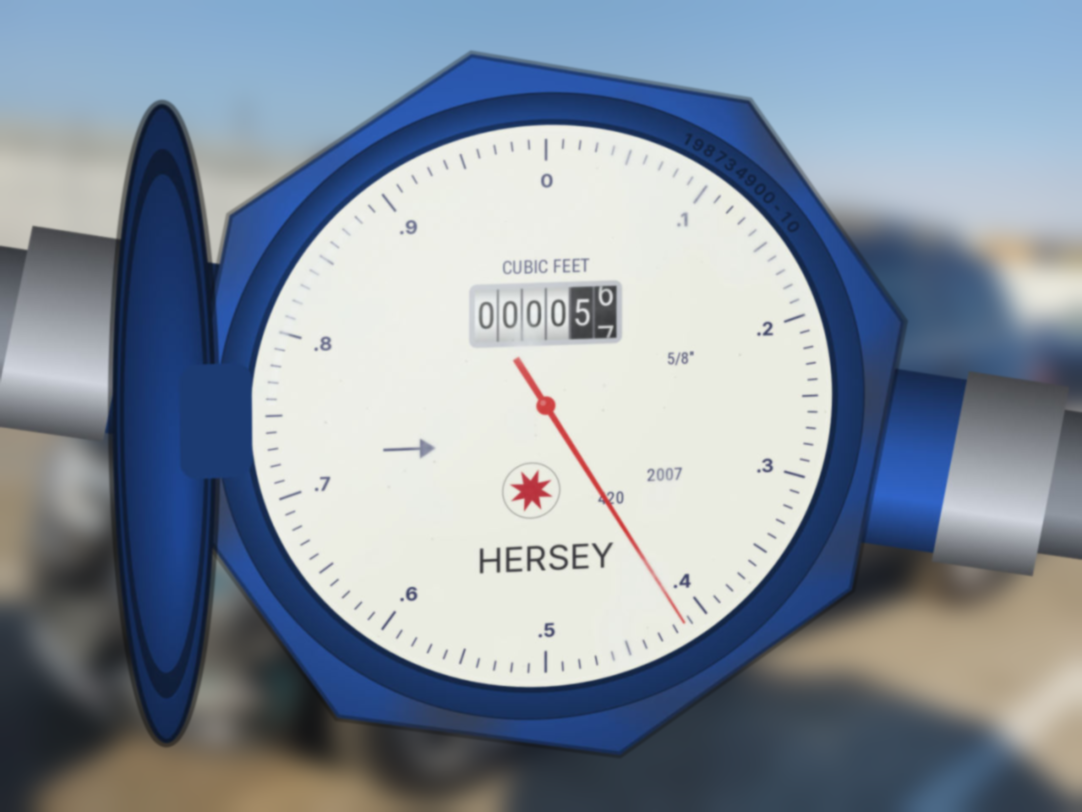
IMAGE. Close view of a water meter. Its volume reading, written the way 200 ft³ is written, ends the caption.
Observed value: 56.41 ft³
